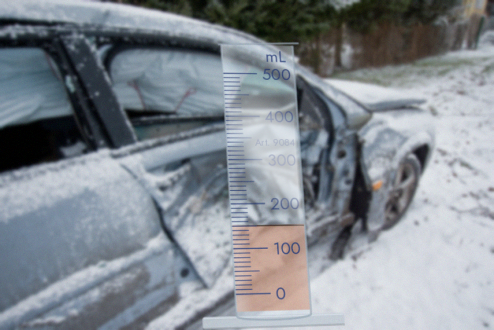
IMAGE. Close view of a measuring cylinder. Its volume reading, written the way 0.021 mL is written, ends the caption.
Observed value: 150 mL
